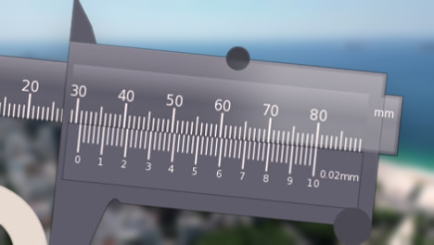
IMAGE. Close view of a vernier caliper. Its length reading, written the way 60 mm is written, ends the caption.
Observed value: 31.0 mm
